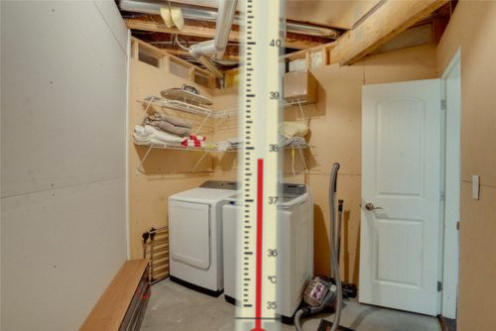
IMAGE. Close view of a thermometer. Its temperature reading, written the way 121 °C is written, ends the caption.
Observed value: 37.8 °C
